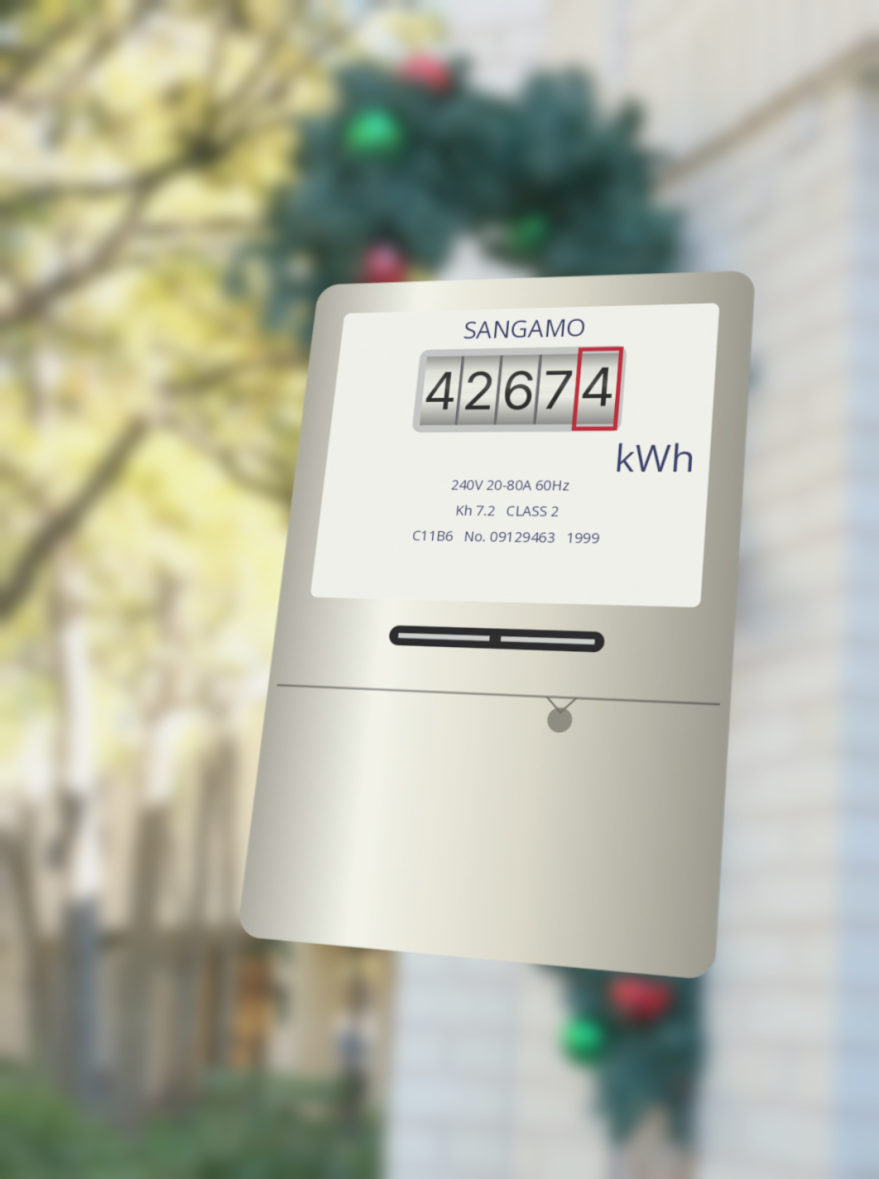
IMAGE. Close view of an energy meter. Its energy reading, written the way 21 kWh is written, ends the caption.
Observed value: 4267.4 kWh
